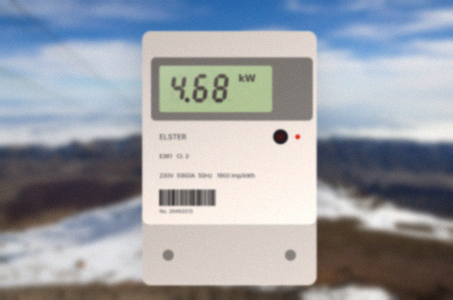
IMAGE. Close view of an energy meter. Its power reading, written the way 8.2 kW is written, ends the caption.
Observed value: 4.68 kW
